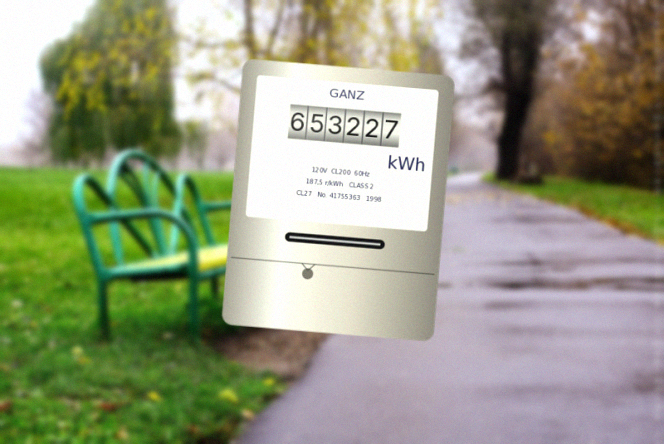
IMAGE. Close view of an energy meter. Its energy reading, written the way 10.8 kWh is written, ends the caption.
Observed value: 653227 kWh
